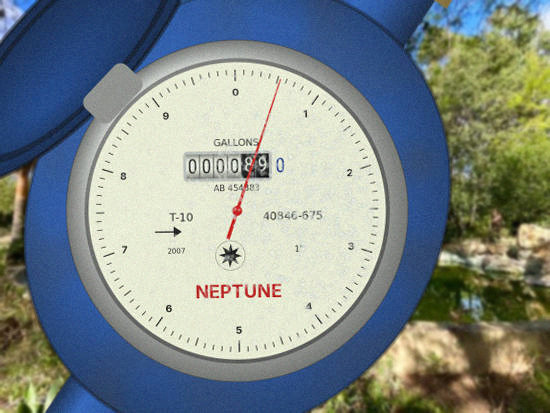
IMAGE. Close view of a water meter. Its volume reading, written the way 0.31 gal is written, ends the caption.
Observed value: 890.5 gal
